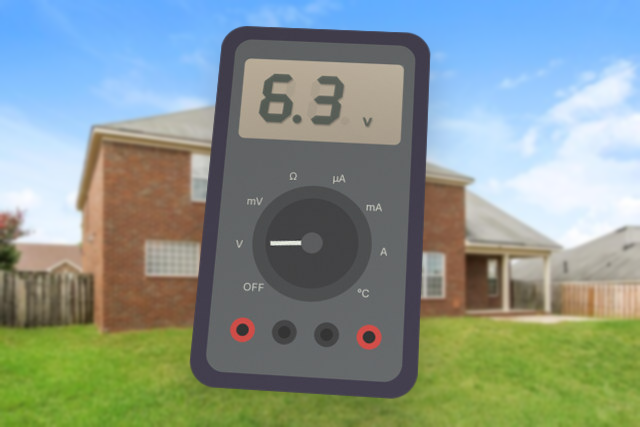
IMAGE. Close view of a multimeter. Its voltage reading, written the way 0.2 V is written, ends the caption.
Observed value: 6.3 V
